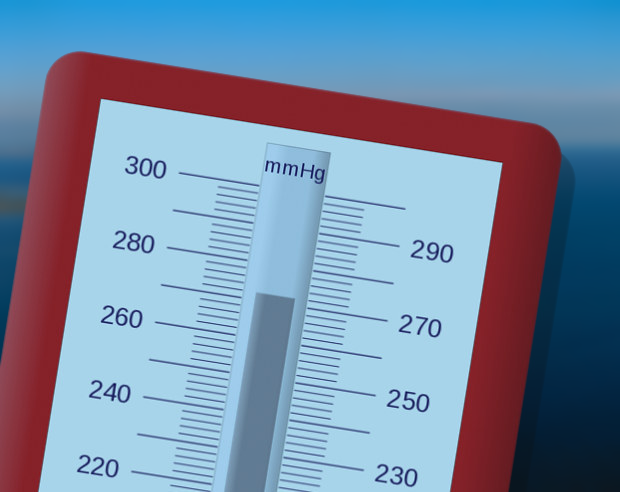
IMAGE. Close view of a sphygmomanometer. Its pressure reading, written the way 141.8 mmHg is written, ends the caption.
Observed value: 272 mmHg
